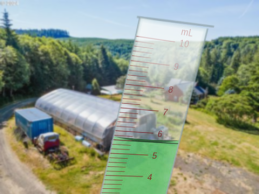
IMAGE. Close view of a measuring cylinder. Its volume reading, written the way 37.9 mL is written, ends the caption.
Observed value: 5.6 mL
